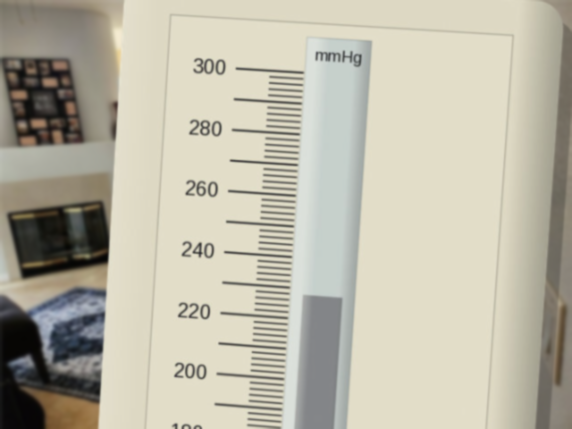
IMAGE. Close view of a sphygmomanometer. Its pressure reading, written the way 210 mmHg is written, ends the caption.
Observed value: 228 mmHg
